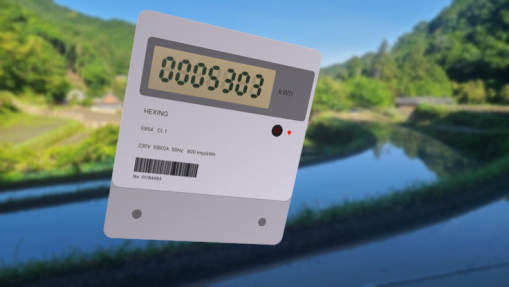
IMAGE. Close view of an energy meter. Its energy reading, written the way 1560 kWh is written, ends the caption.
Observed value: 5303 kWh
